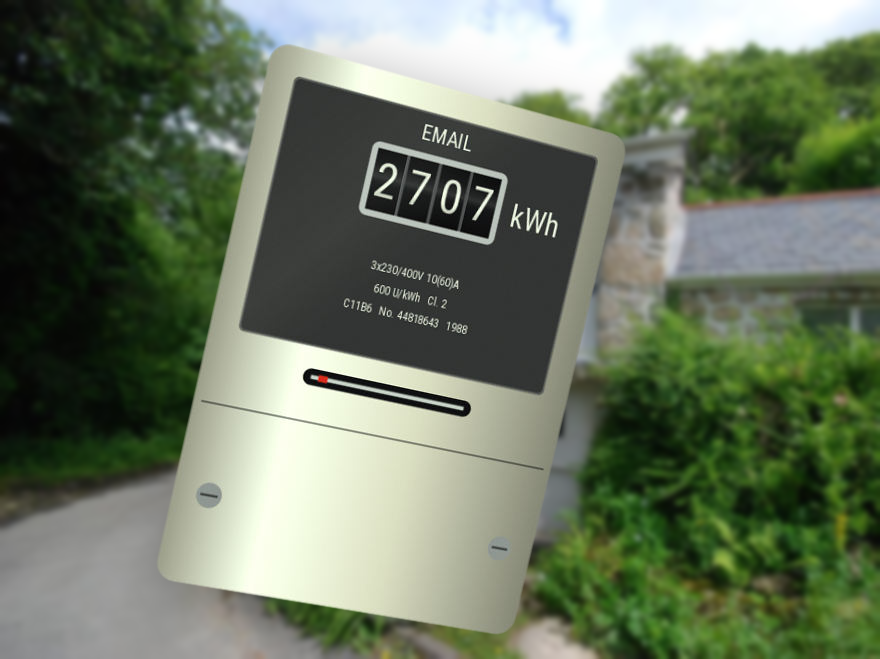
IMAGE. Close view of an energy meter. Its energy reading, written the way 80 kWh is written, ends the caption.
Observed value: 2707 kWh
